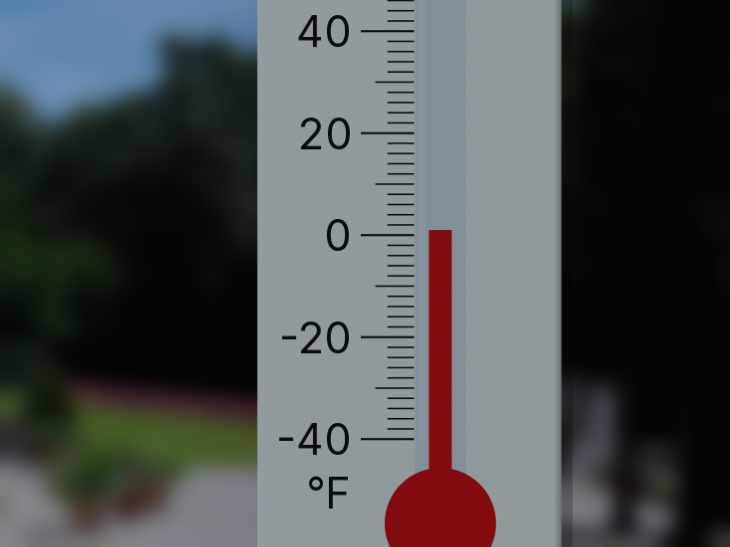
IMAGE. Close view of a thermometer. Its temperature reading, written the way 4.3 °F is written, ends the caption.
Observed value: 1 °F
